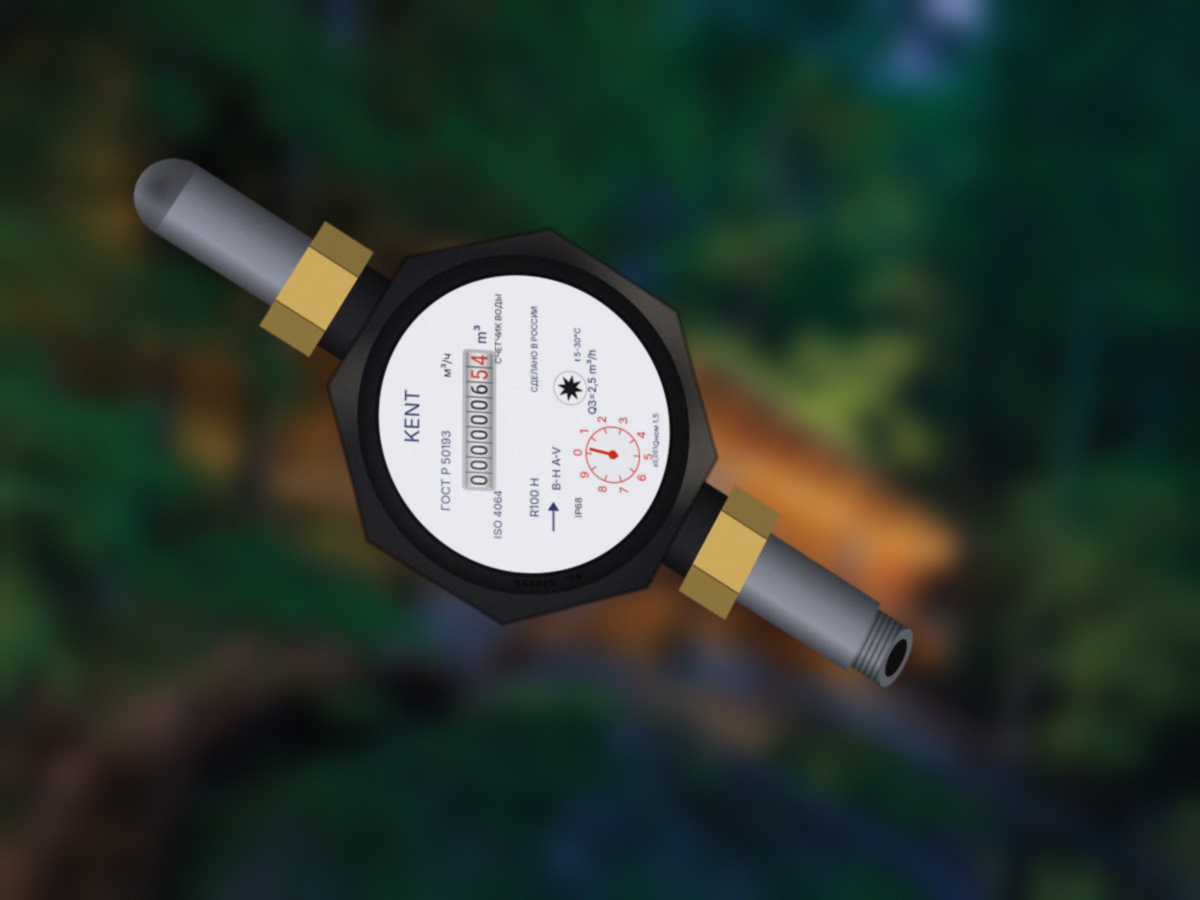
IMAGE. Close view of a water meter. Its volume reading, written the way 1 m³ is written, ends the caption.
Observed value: 6.540 m³
